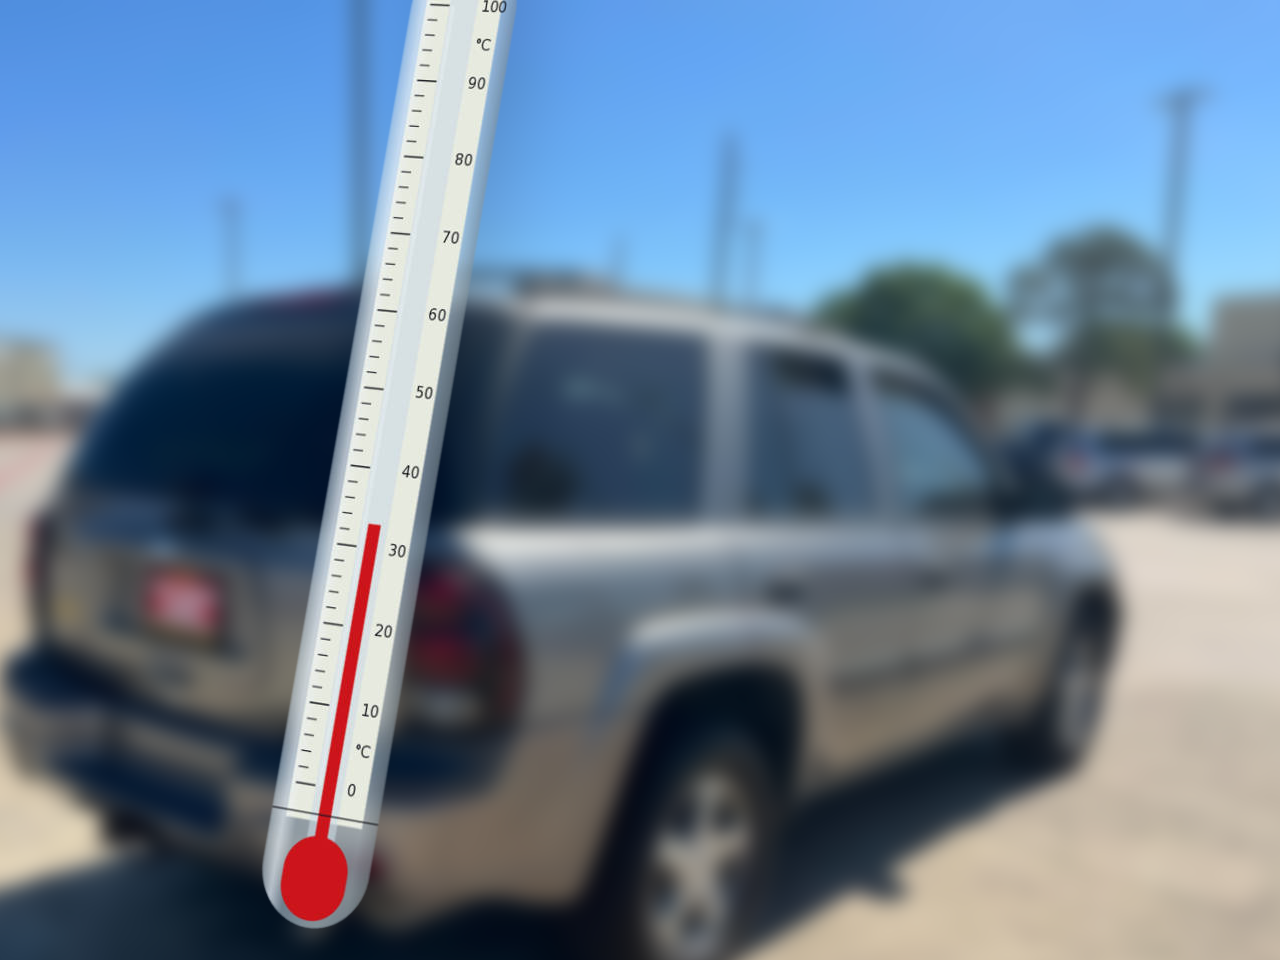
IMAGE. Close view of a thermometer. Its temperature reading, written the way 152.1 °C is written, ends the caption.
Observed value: 33 °C
